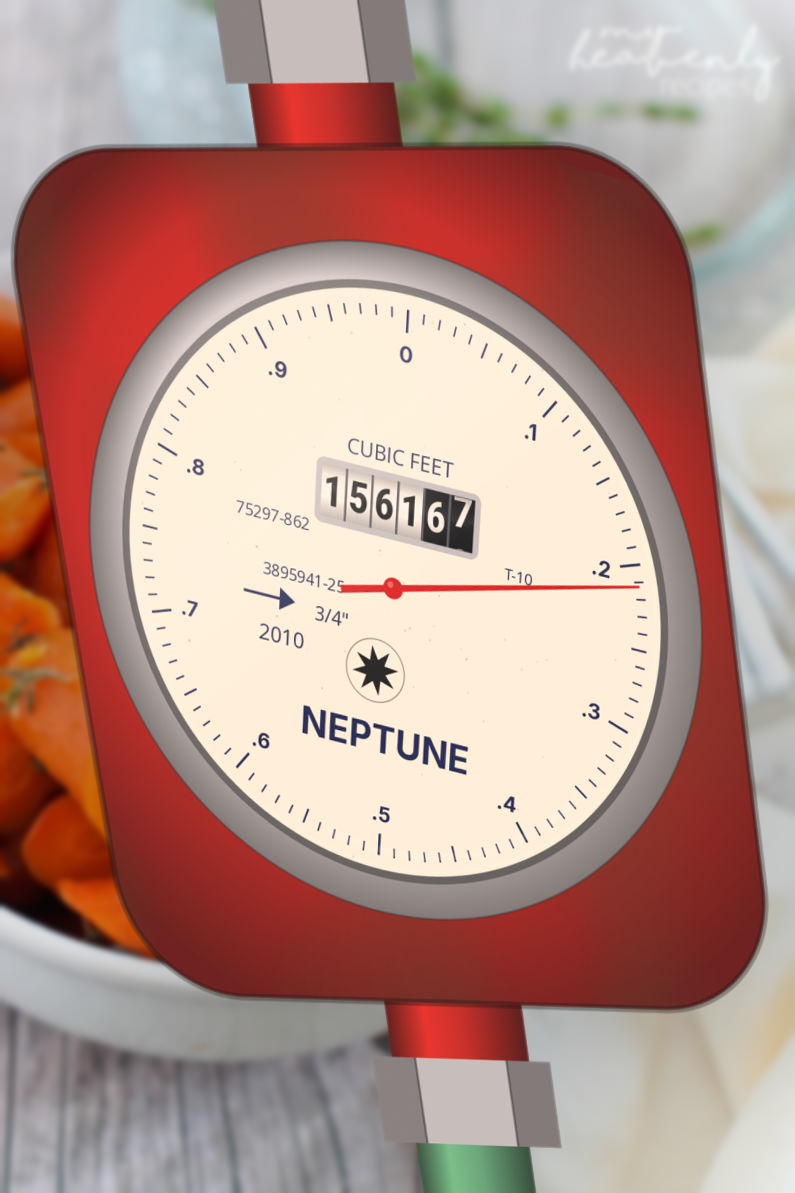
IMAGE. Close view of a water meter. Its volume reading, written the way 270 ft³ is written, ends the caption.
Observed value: 156167.21 ft³
